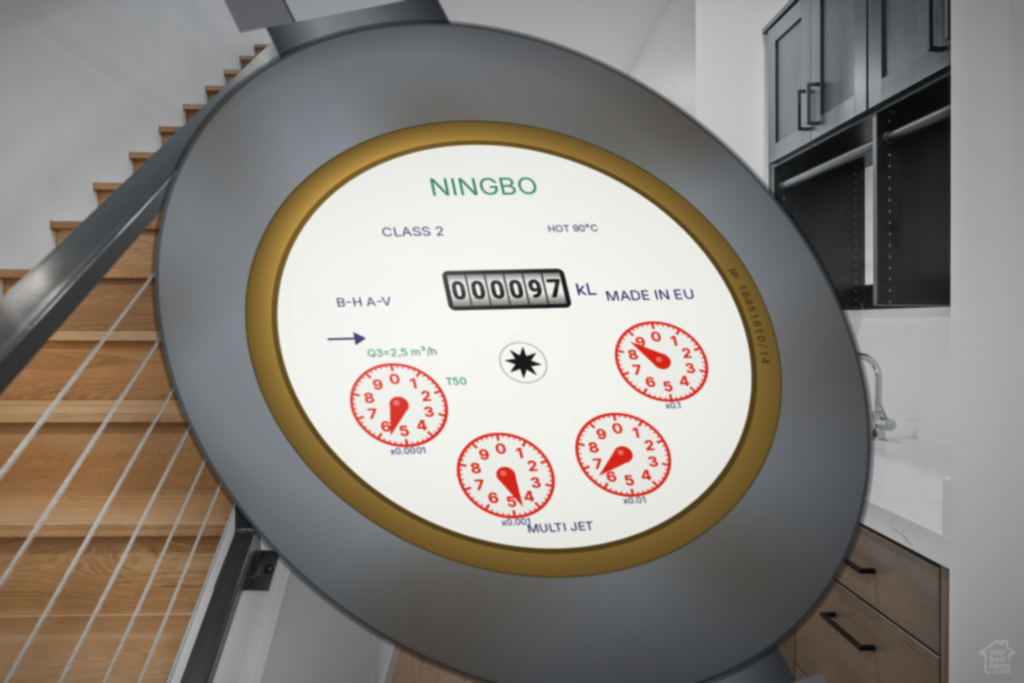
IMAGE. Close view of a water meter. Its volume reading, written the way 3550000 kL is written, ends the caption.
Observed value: 97.8645 kL
